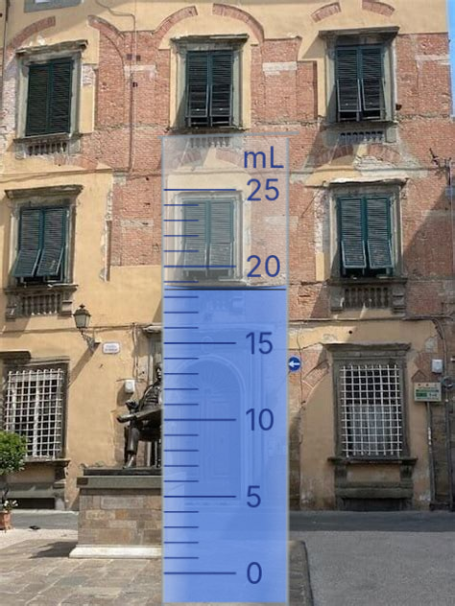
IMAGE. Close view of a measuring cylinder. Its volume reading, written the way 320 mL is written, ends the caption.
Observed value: 18.5 mL
